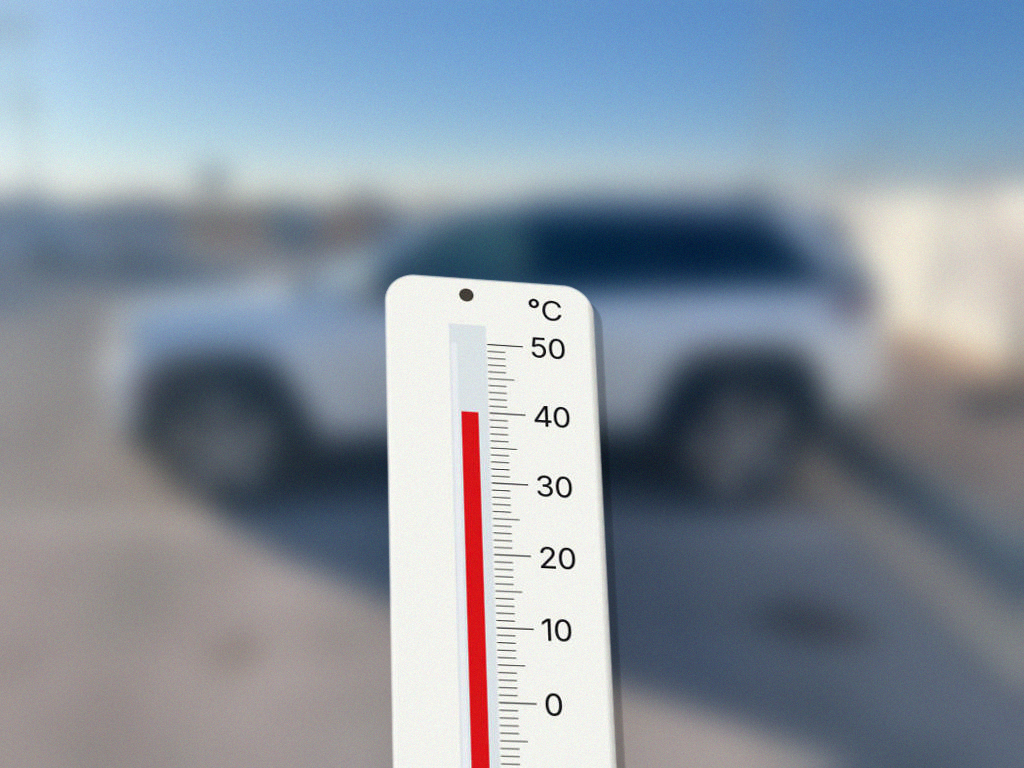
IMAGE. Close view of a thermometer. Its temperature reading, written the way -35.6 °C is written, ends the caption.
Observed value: 40 °C
